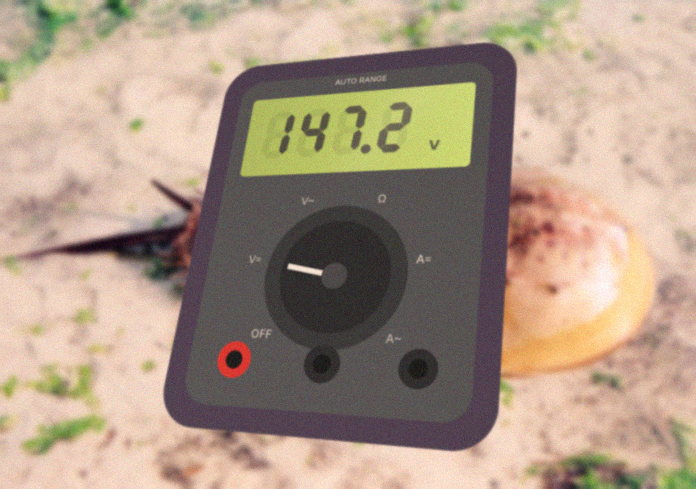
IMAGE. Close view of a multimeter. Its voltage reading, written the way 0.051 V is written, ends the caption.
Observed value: 147.2 V
